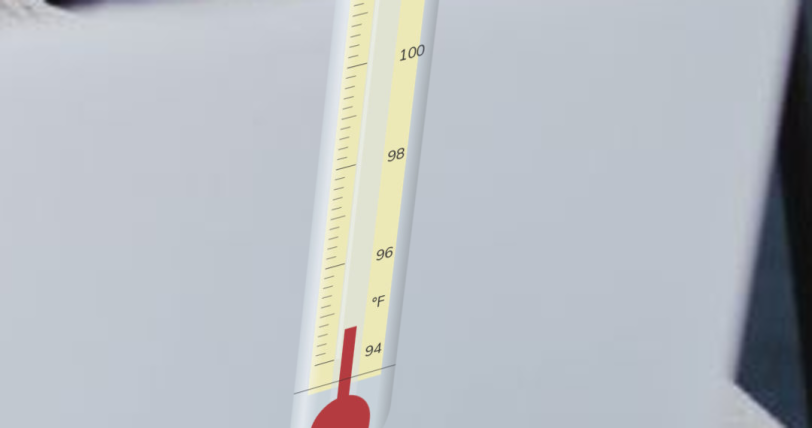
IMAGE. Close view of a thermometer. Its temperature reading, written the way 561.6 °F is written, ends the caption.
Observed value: 94.6 °F
